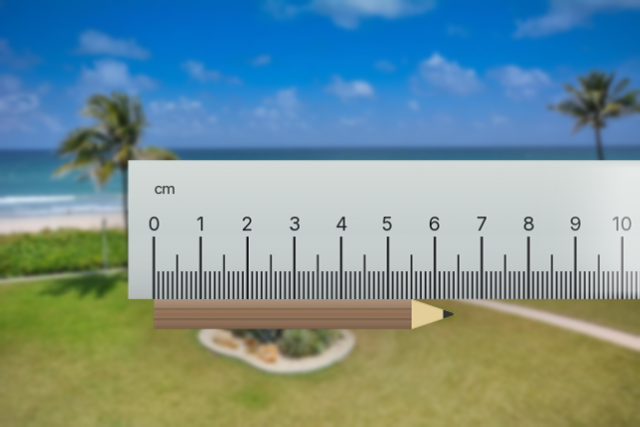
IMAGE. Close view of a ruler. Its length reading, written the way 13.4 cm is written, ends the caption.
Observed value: 6.4 cm
